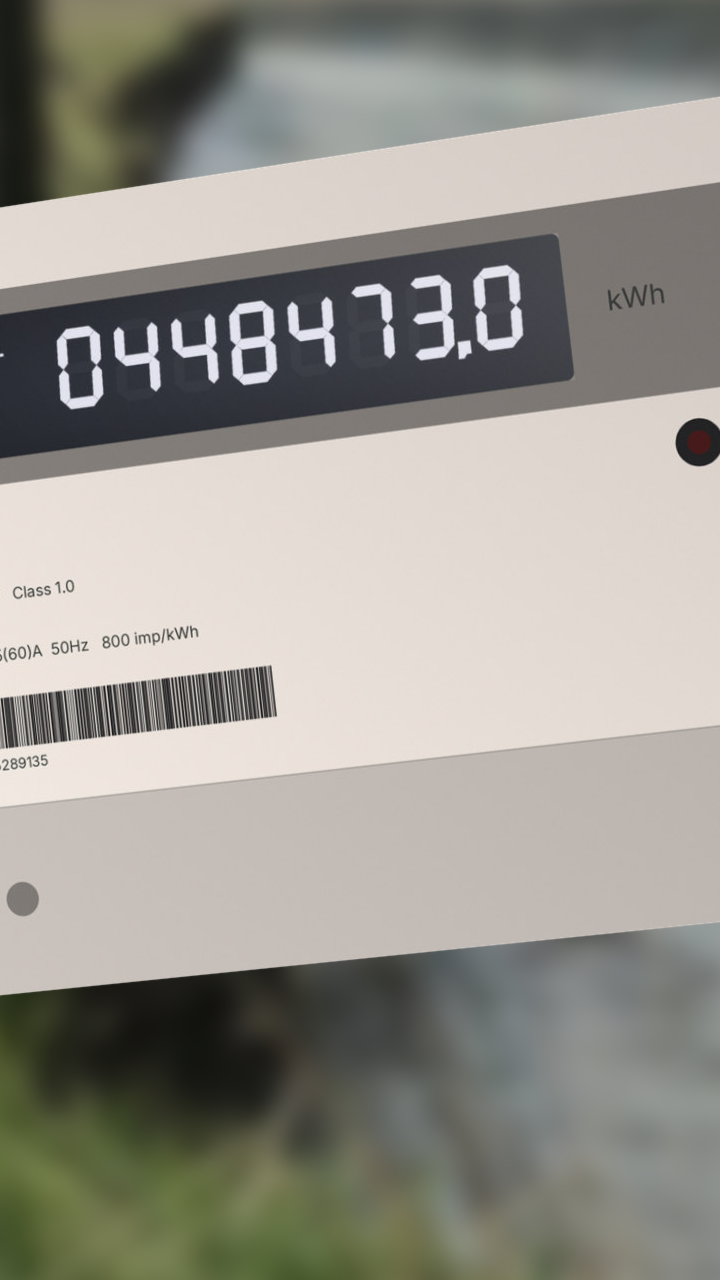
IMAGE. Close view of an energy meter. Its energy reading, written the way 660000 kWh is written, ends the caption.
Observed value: 448473.0 kWh
